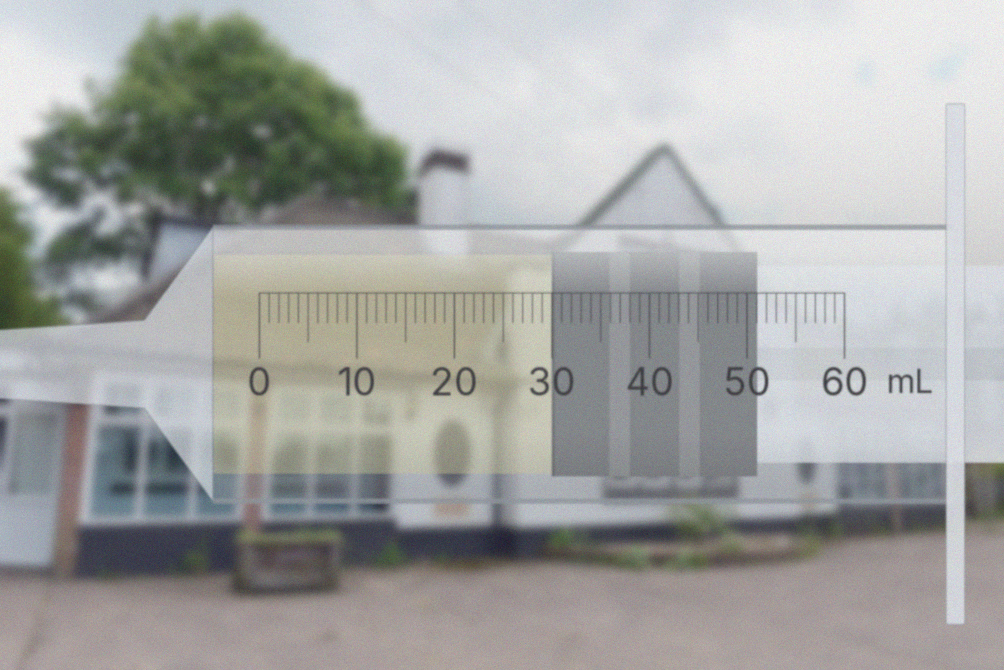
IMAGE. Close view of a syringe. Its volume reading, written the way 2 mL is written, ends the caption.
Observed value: 30 mL
